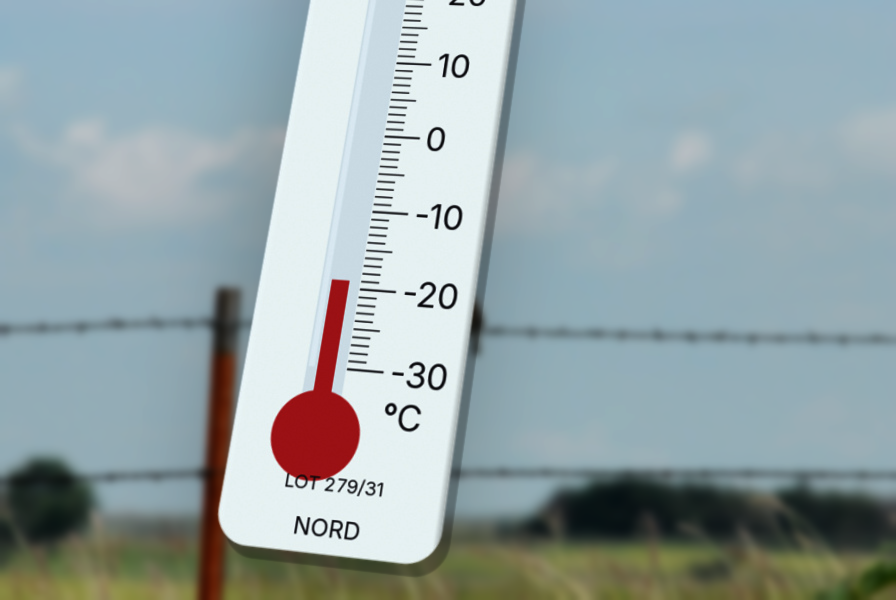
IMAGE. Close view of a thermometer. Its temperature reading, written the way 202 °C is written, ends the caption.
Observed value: -19 °C
